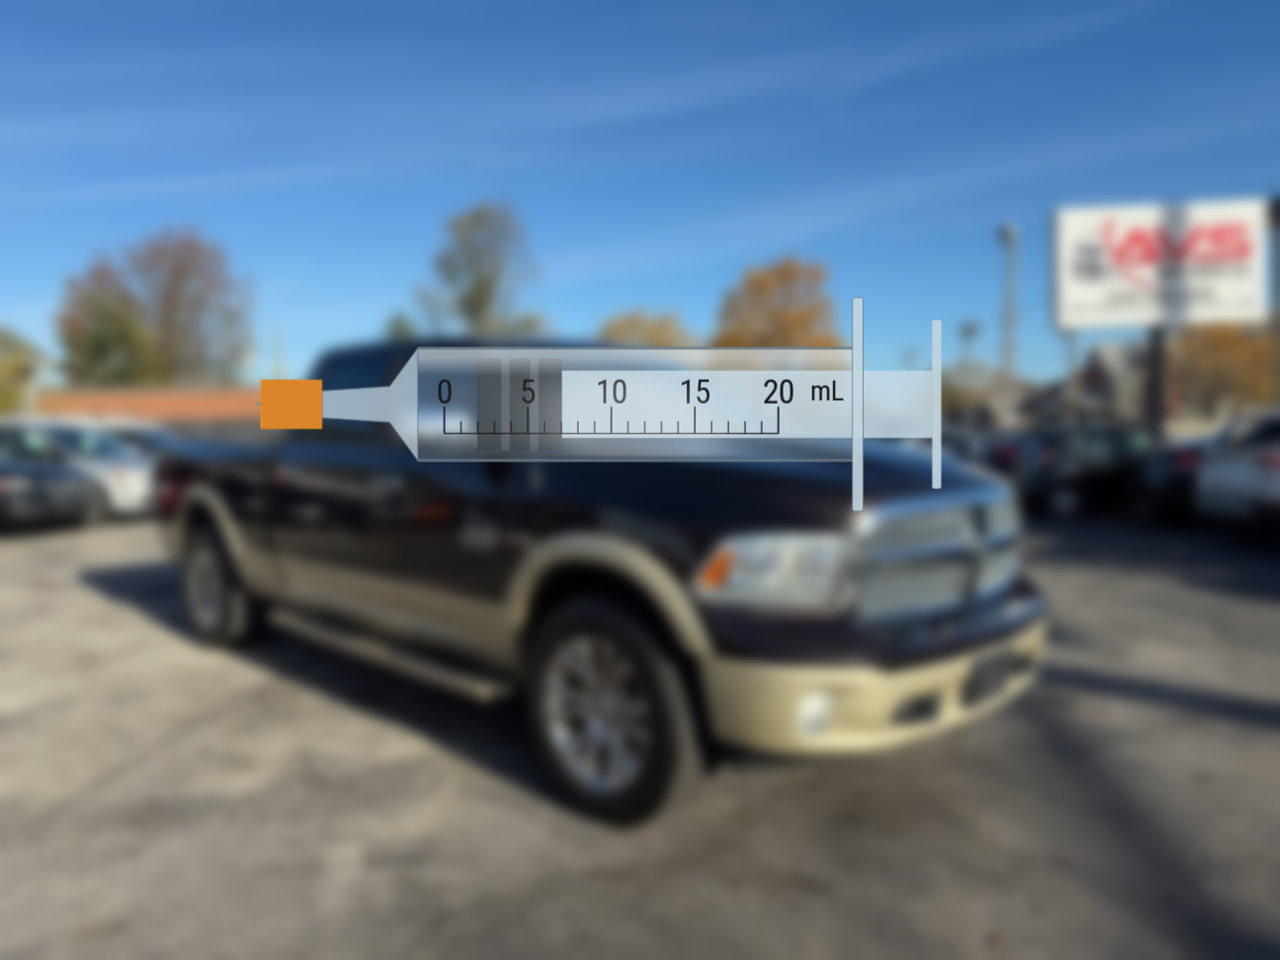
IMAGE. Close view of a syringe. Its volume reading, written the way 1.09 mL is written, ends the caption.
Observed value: 2 mL
